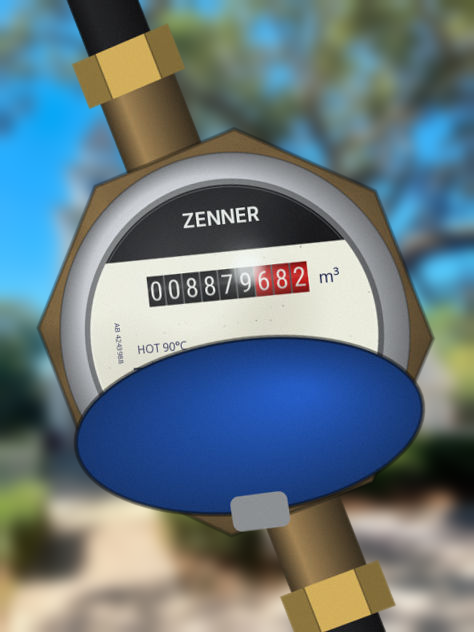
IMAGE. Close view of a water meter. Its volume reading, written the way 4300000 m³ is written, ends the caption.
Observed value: 8879.682 m³
